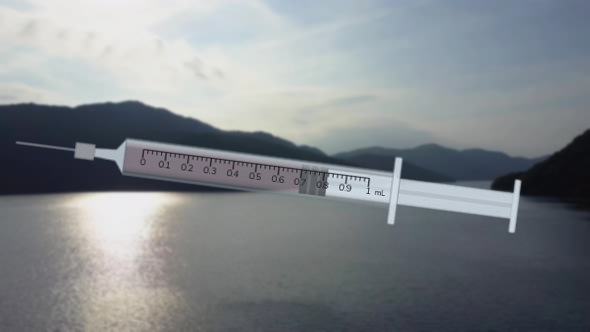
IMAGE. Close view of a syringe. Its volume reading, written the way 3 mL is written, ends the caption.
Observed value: 0.7 mL
